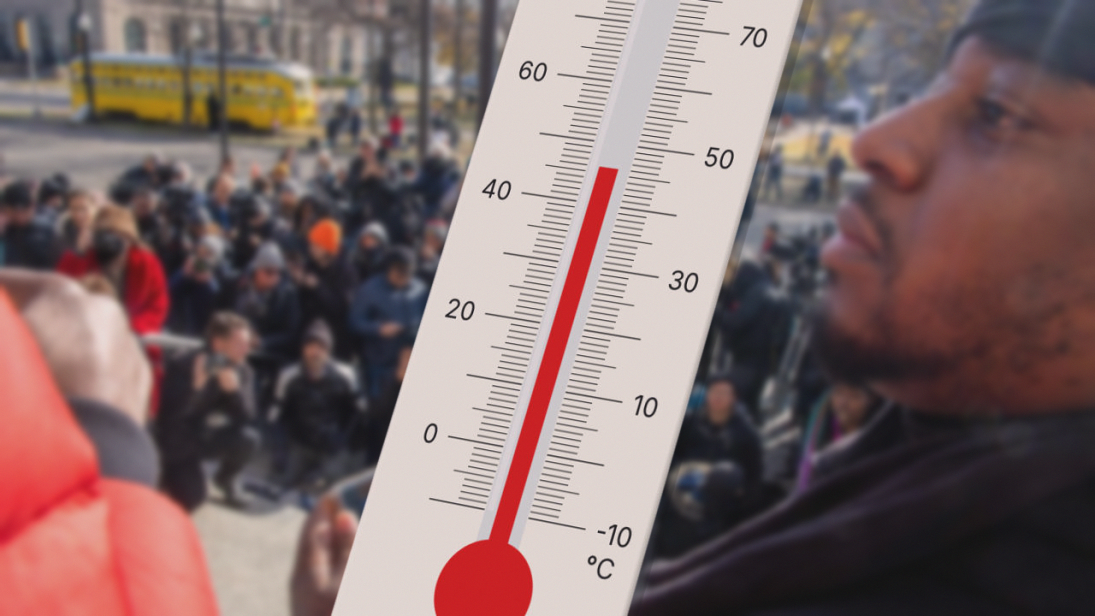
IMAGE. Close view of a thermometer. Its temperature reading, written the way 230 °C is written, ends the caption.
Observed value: 46 °C
